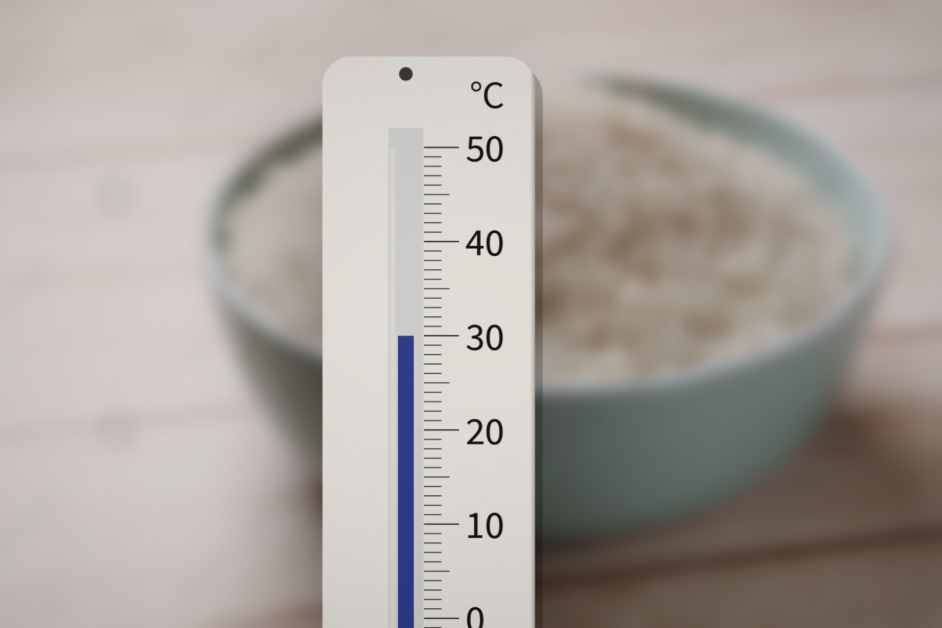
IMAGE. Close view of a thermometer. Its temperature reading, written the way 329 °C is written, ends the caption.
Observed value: 30 °C
